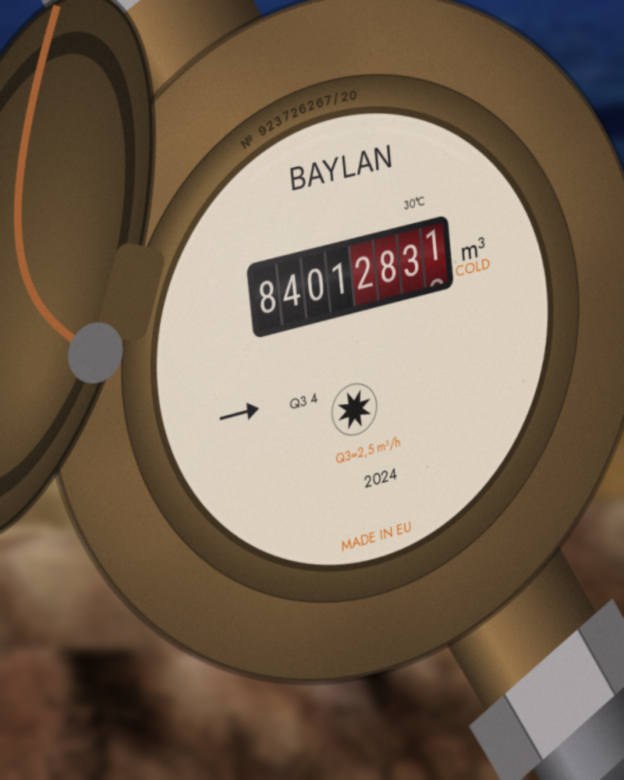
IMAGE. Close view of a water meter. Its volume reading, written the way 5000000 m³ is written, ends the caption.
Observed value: 8401.2831 m³
